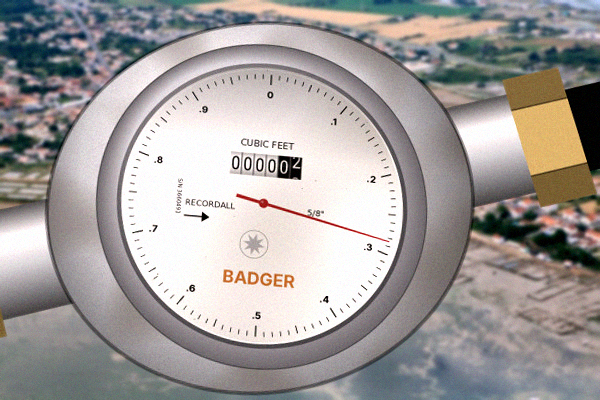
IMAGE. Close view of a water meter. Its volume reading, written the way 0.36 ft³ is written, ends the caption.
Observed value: 2.28 ft³
